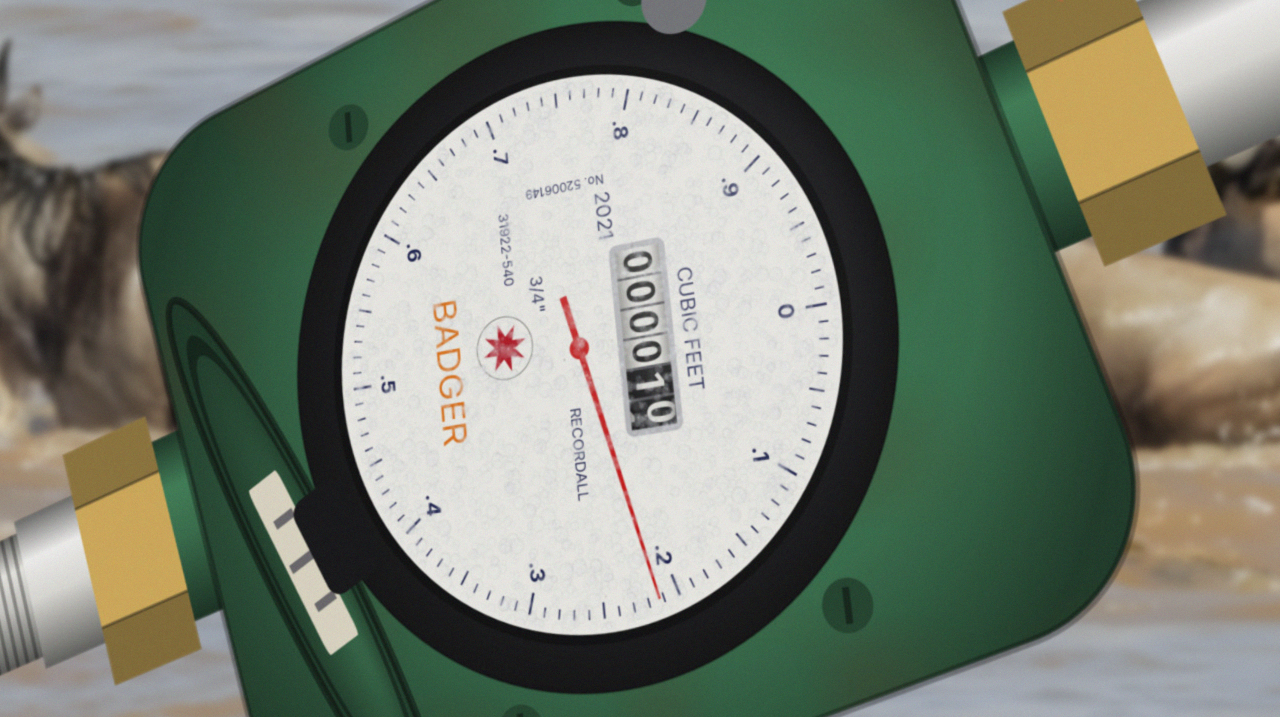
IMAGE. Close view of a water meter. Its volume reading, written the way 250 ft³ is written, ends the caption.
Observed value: 10.21 ft³
